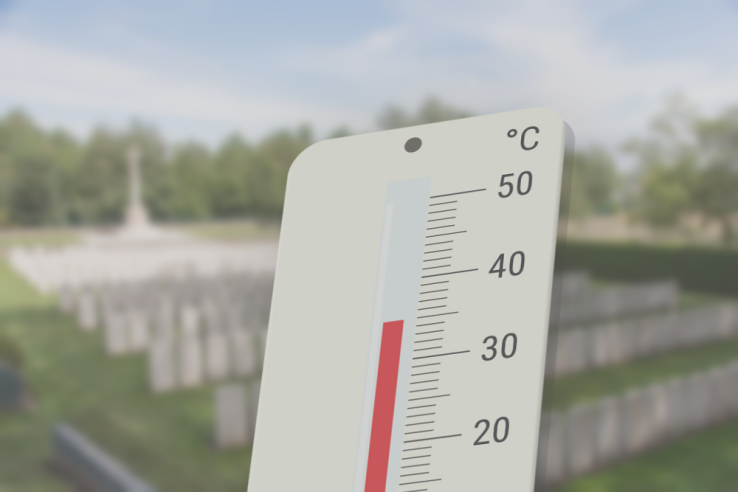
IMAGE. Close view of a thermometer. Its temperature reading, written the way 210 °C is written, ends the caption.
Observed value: 35 °C
